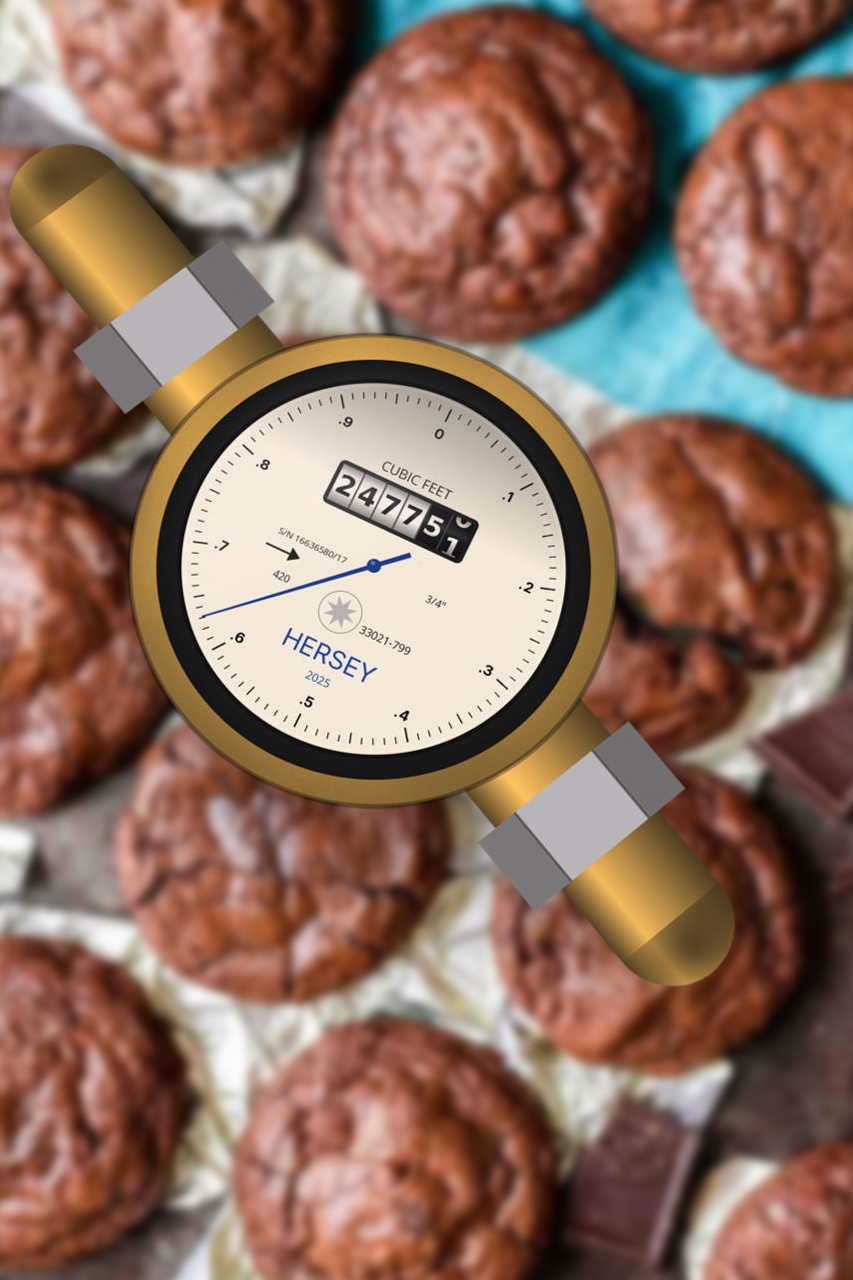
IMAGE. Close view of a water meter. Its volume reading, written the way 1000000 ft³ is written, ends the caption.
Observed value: 247750.63 ft³
